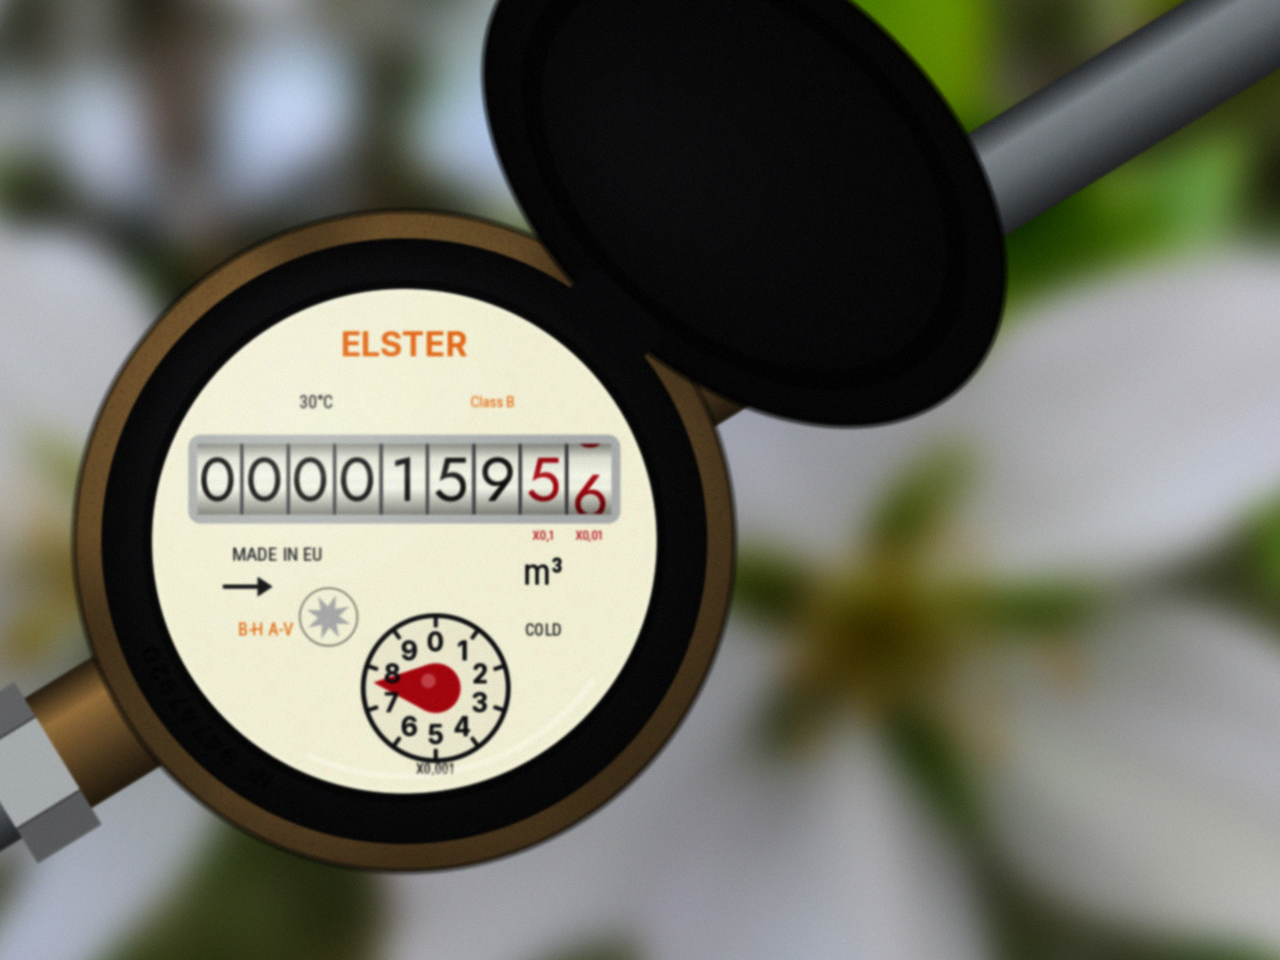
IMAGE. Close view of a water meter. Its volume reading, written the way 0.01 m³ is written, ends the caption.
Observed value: 159.557 m³
